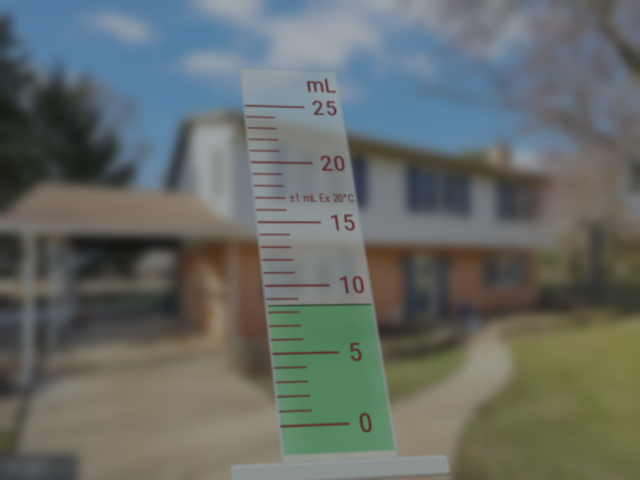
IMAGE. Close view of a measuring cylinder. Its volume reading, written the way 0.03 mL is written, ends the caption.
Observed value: 8.5 mL
